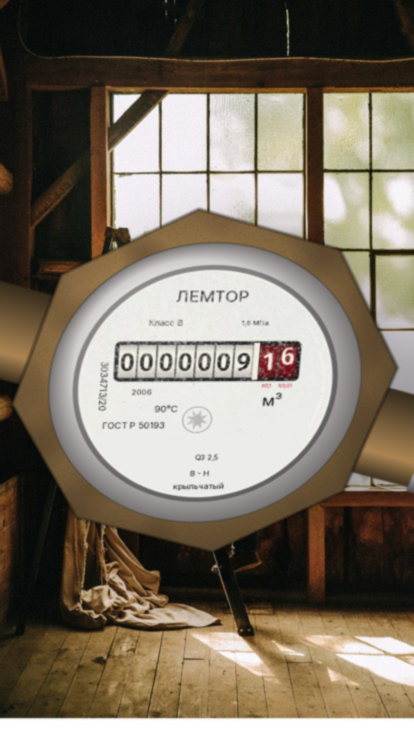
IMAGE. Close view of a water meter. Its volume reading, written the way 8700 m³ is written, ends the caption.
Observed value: 9.16 m³
